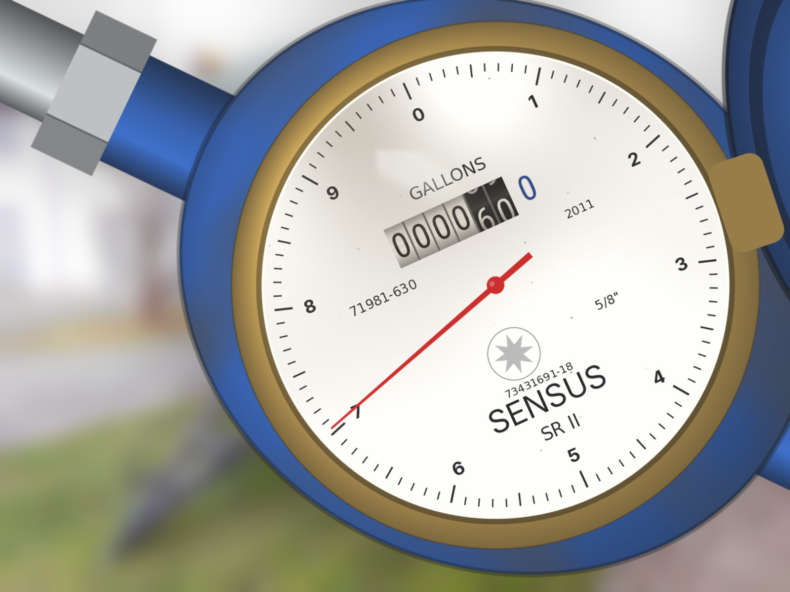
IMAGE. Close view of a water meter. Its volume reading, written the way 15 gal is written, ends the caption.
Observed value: 597.0 gal
